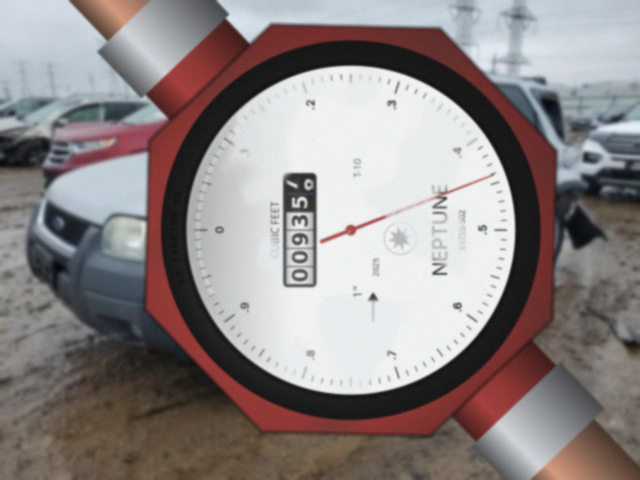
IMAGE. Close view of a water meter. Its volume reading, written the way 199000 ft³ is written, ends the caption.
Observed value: 9357.44 ft³
